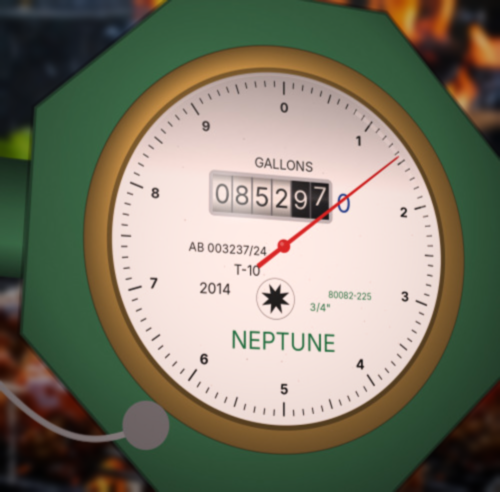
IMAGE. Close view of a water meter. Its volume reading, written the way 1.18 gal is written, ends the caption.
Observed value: 852971.4 gal
